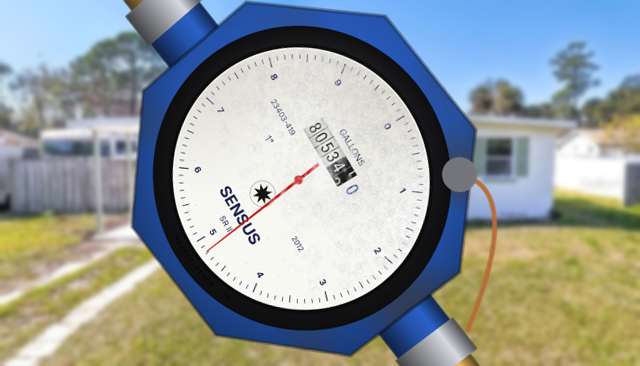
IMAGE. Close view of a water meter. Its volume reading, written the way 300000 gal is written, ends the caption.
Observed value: 8053414.8 gal
